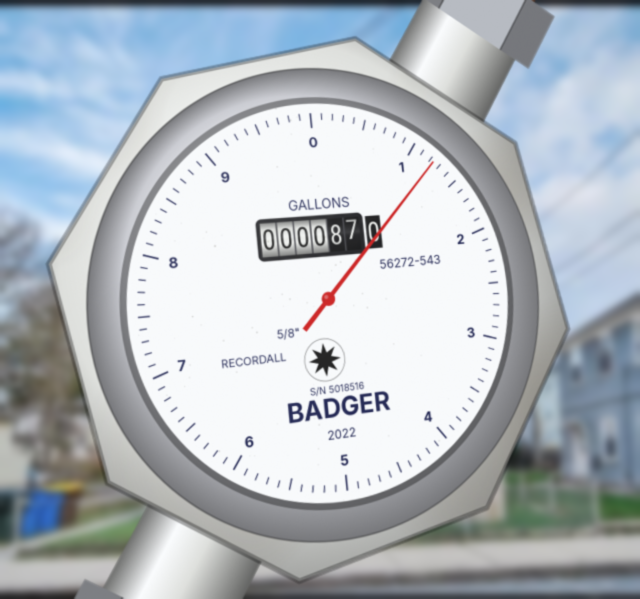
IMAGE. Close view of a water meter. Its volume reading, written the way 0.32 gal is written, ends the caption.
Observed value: 871.2 gal
